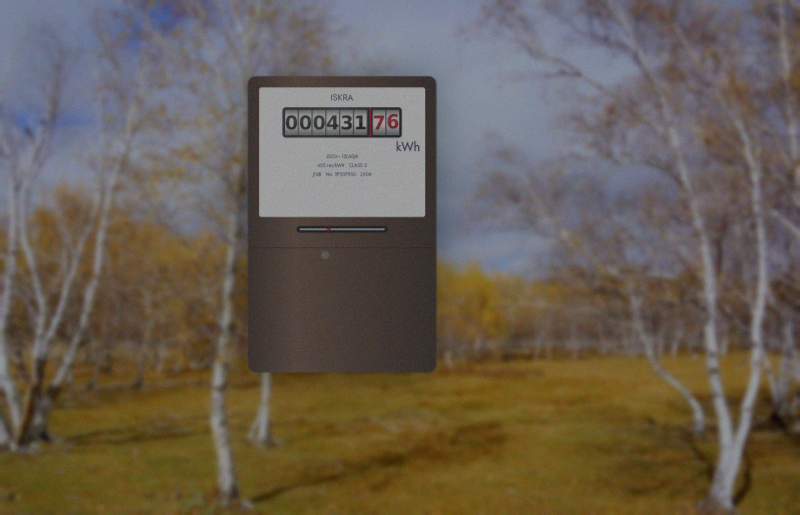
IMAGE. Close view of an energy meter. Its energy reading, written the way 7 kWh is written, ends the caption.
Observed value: 431.76 kWh
